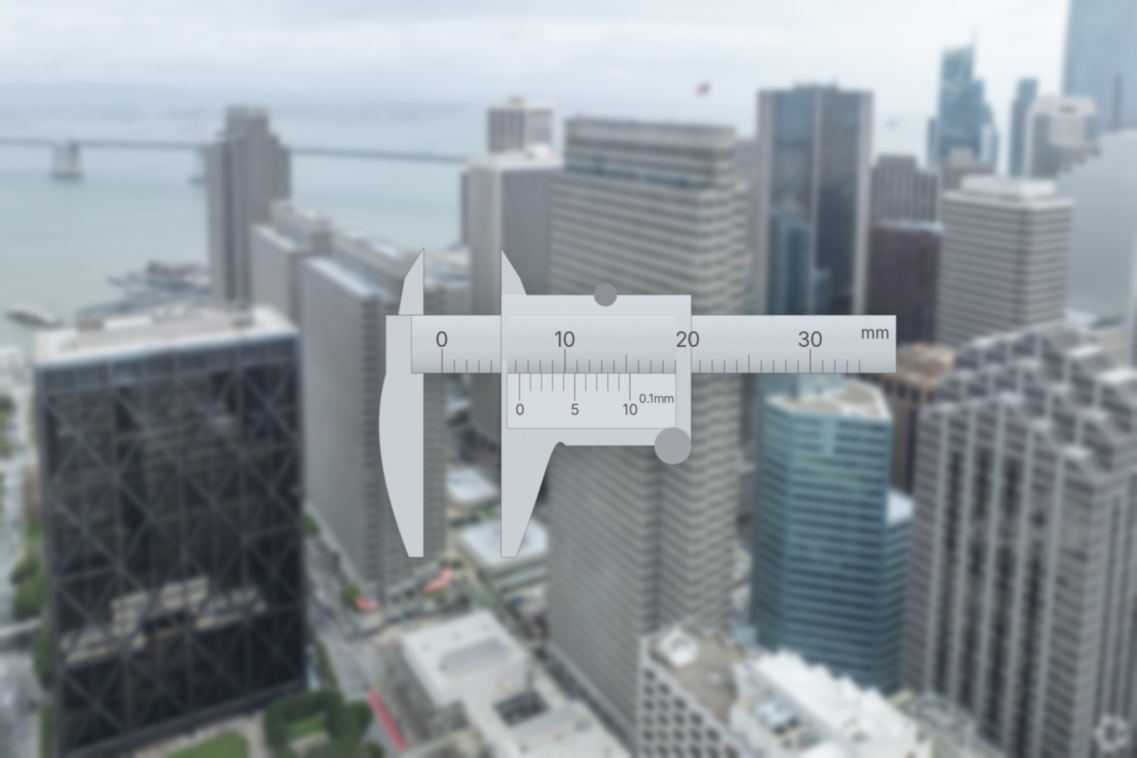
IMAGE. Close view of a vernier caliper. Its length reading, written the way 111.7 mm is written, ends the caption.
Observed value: 6.3 mm
